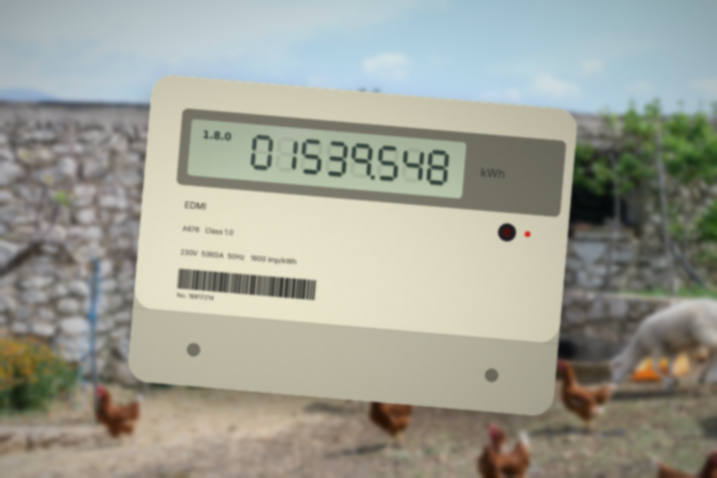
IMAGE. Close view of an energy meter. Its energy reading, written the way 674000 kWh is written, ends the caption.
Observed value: 1539.548 kWh
